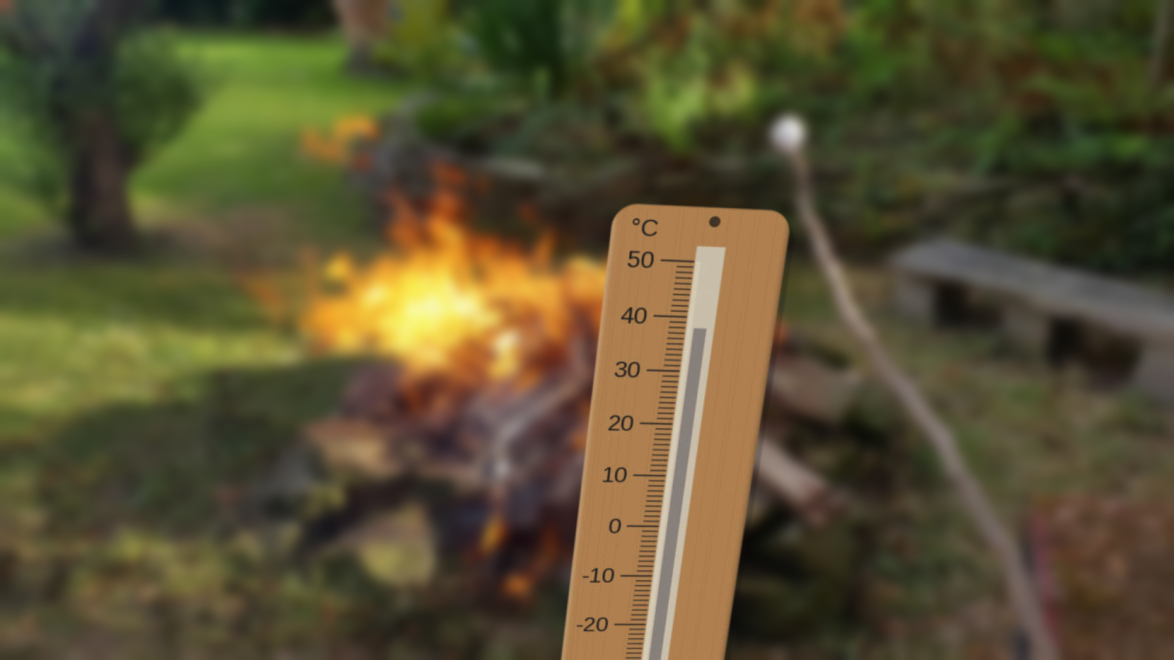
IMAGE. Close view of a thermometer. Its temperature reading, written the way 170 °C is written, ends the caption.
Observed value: 38 °C
